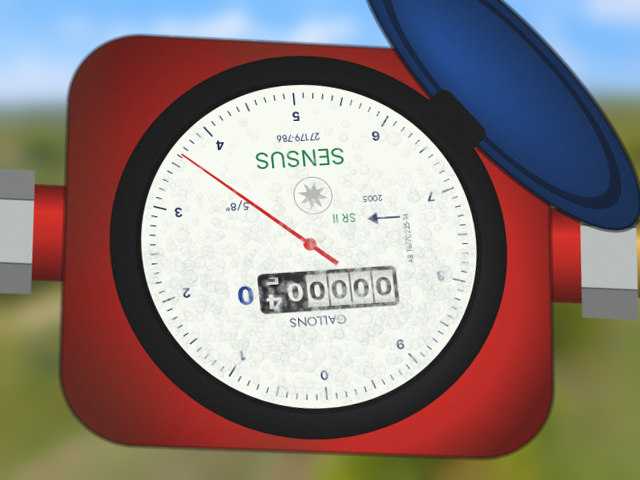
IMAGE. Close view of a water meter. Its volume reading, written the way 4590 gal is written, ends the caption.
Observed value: 43.6 gal
